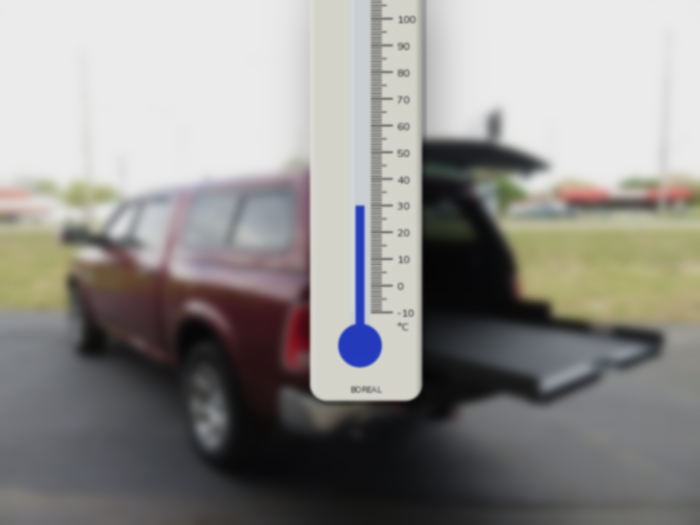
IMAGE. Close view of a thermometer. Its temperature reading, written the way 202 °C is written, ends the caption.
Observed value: 30 °C
